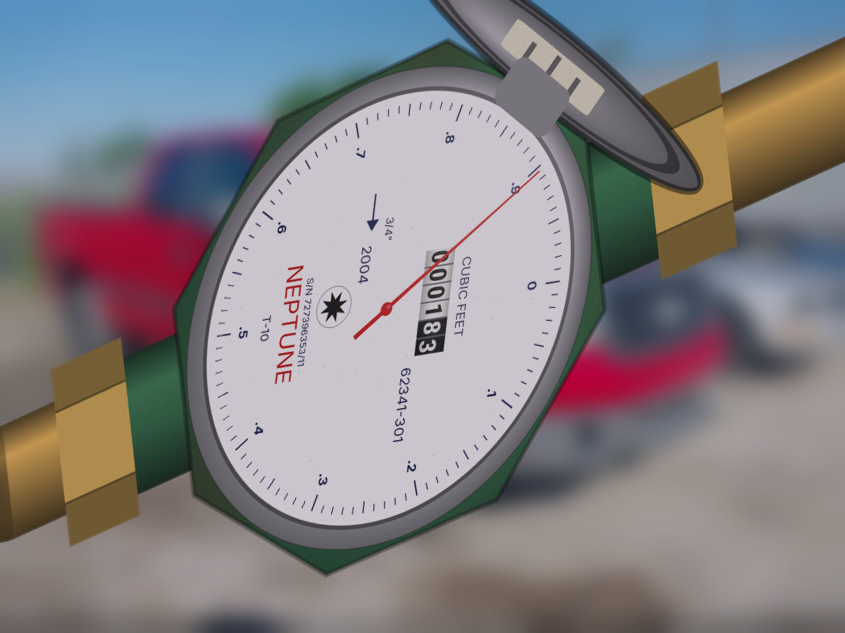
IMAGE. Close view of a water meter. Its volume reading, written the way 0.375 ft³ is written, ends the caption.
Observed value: 182.90 ft³
